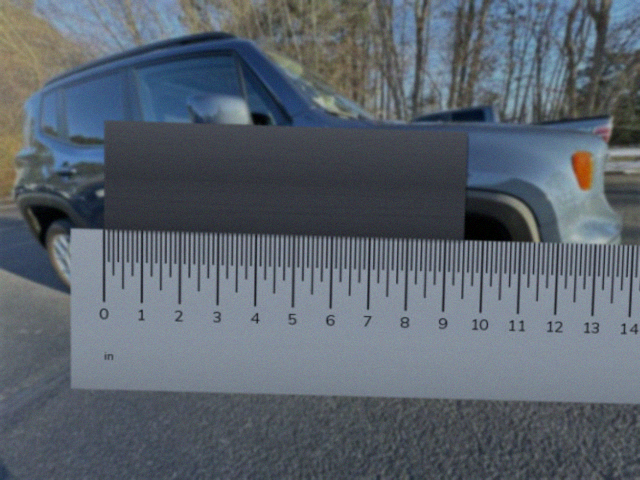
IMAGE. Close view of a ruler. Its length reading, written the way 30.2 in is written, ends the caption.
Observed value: 9.5 in
